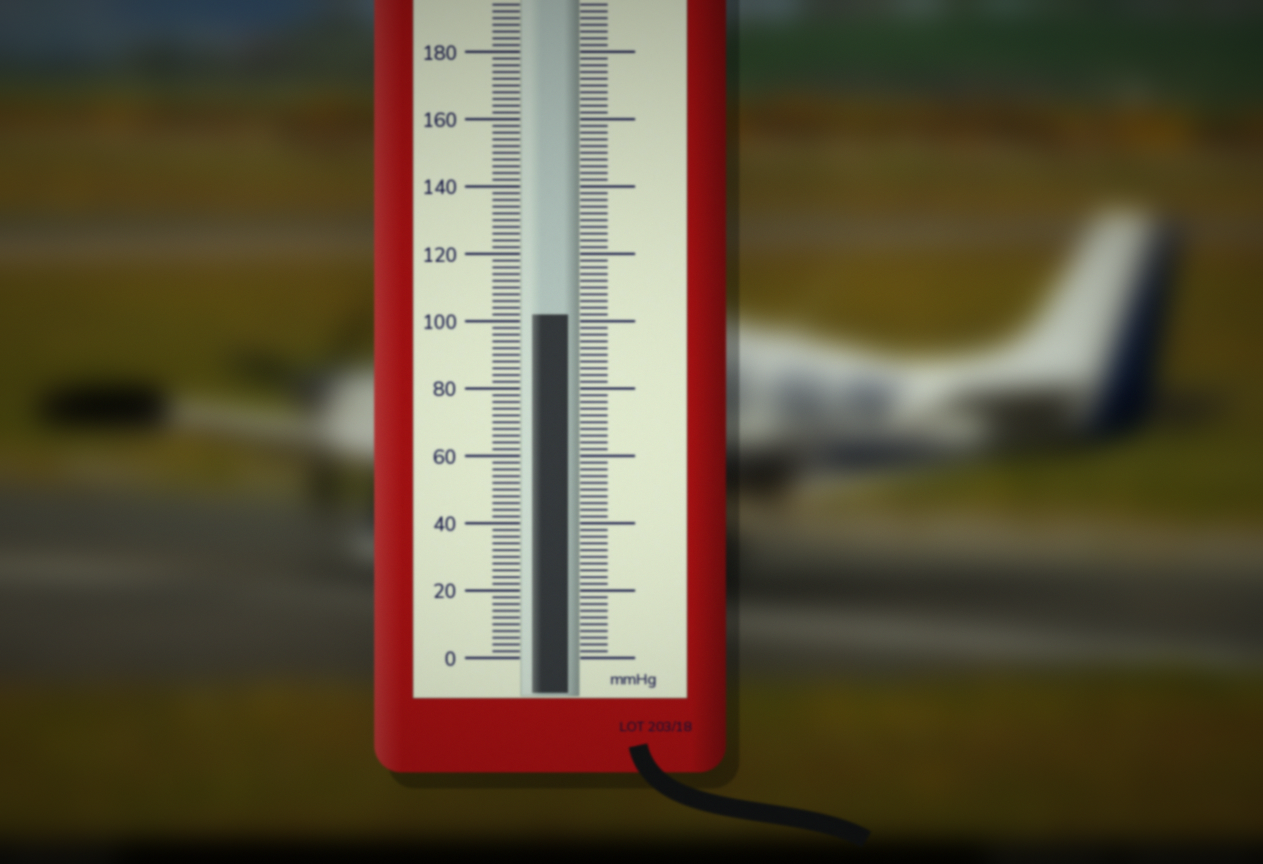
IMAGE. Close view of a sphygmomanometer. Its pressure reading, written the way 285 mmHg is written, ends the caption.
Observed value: 102 mmHg
